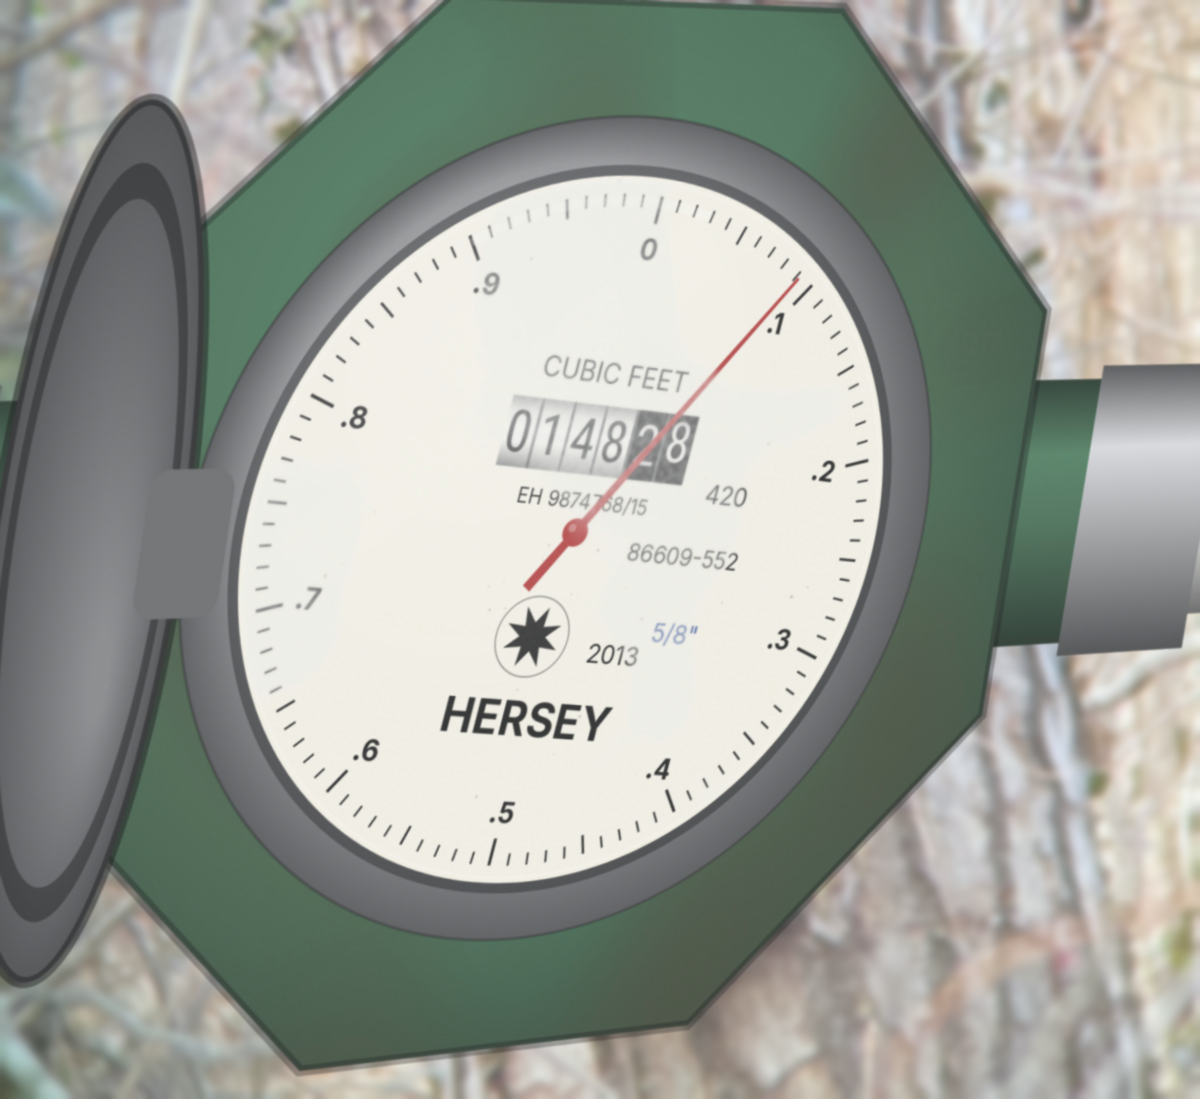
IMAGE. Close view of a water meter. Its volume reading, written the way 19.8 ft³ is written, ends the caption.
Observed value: 14828.09 ft³
